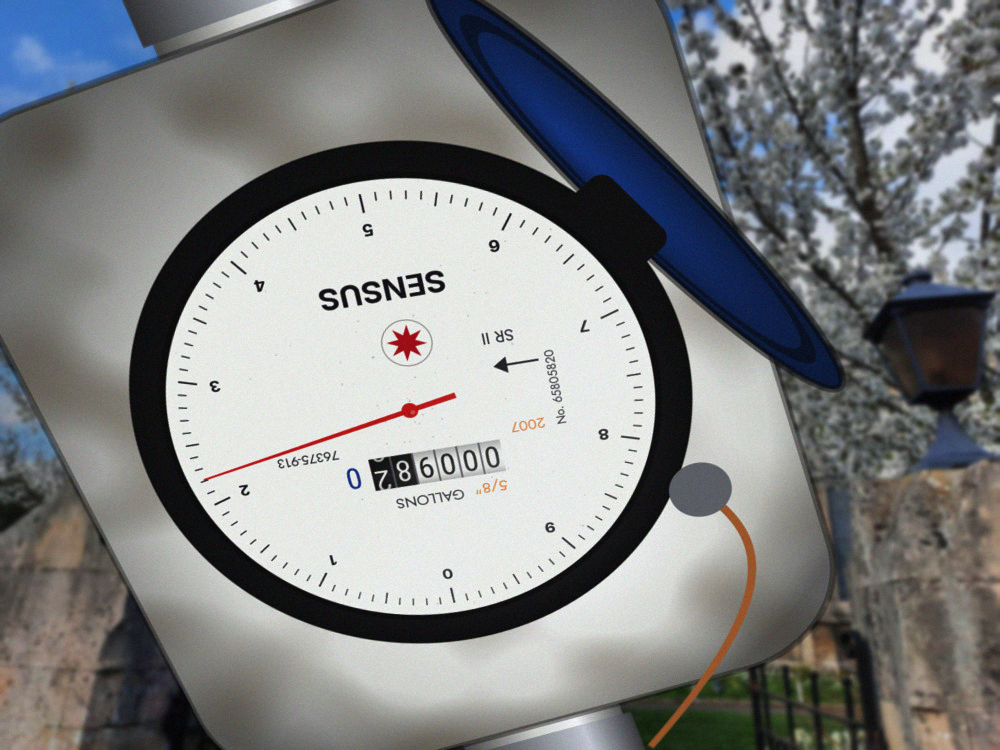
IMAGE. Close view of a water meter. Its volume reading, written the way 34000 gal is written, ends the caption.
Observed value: 9822.2 gal
